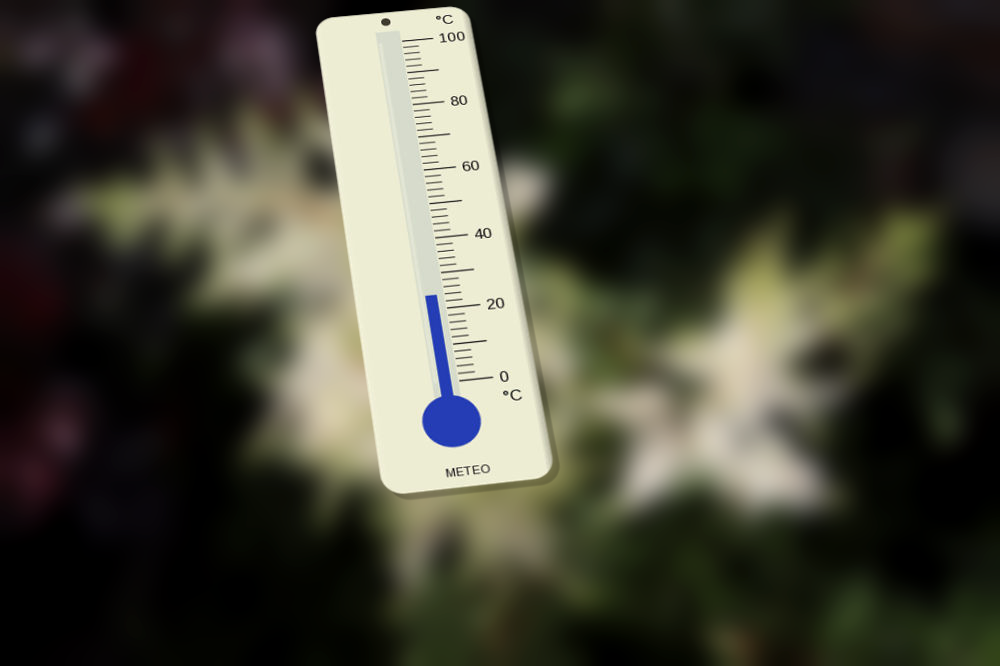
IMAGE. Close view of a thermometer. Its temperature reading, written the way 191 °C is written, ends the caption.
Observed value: 24 °C
